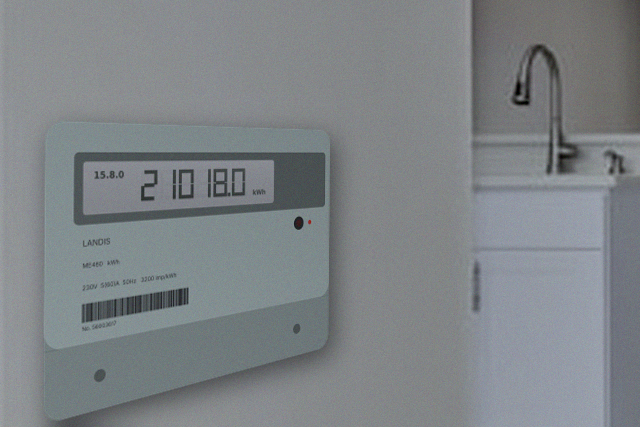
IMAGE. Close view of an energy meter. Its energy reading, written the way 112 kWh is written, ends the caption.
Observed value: 21018.0 kWh
